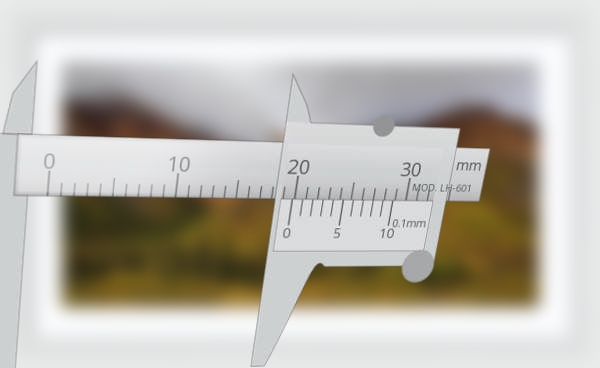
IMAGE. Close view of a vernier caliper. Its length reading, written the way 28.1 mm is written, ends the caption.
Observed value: 19.8 mm
